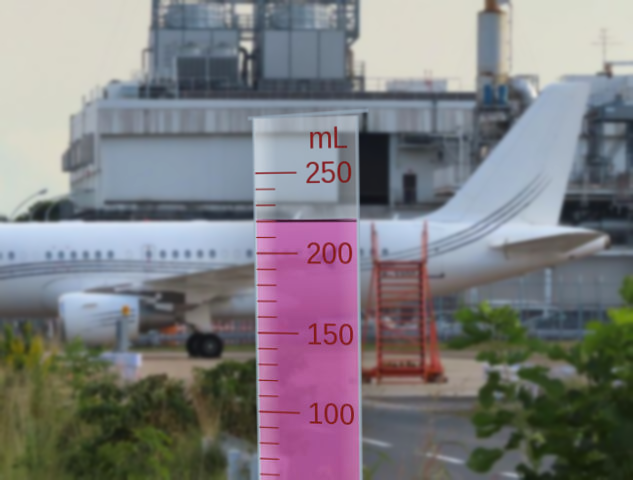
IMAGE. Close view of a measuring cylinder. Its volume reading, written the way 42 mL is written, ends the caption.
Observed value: 220 mL
